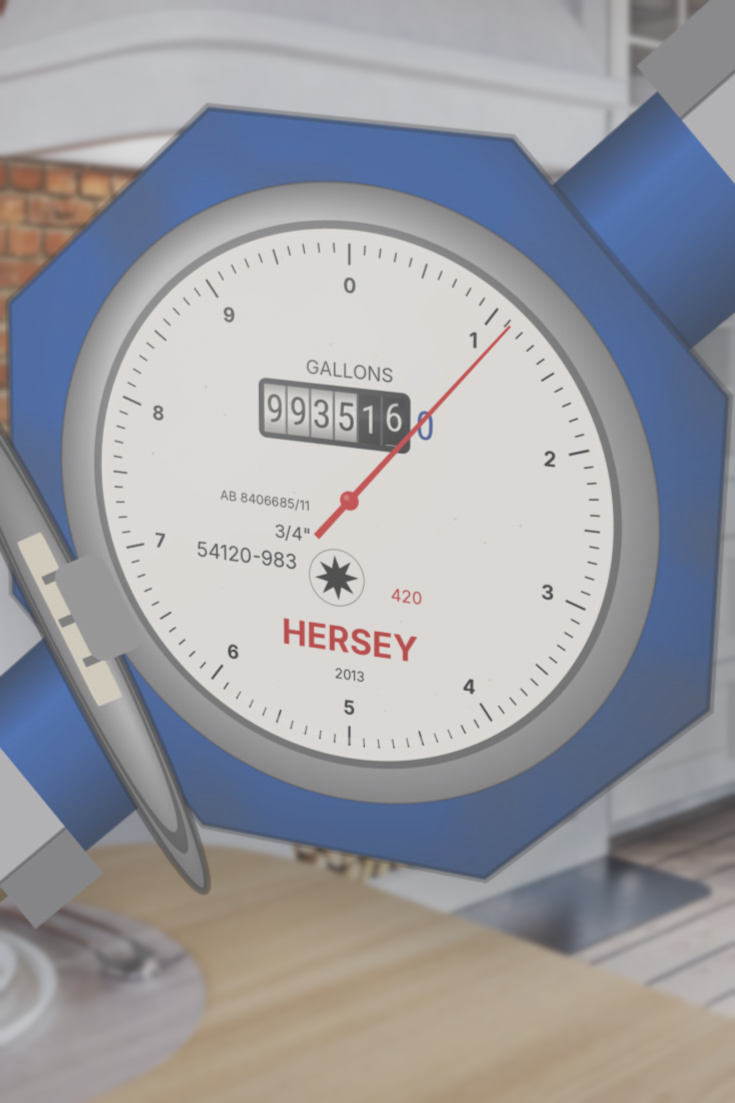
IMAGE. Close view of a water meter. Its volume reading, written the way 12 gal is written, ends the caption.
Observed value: 9935161.1 gal
